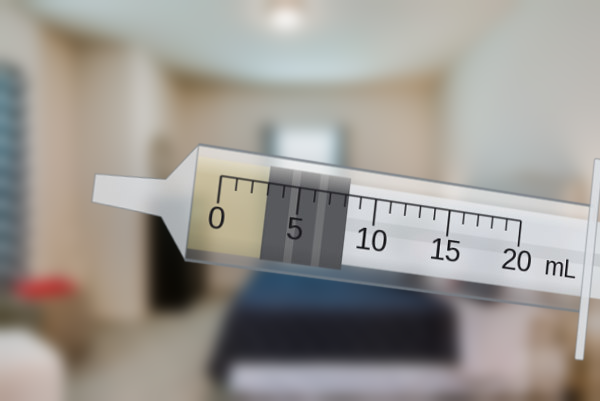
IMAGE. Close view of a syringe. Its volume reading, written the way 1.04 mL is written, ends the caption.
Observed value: 3 mL
